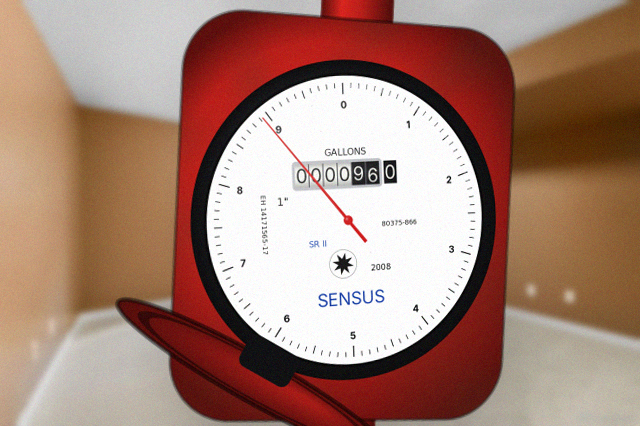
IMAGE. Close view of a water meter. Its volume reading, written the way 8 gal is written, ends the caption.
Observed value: 958.9 gal
